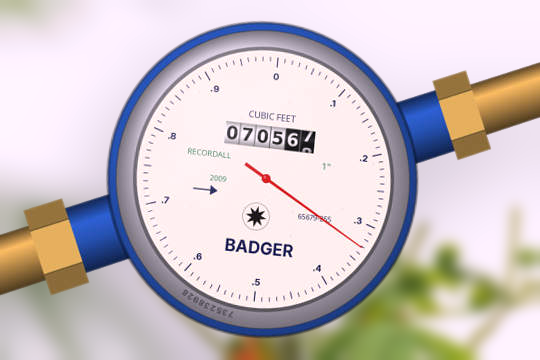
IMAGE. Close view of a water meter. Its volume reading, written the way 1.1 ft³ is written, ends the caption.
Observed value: 70567.33 ft³
